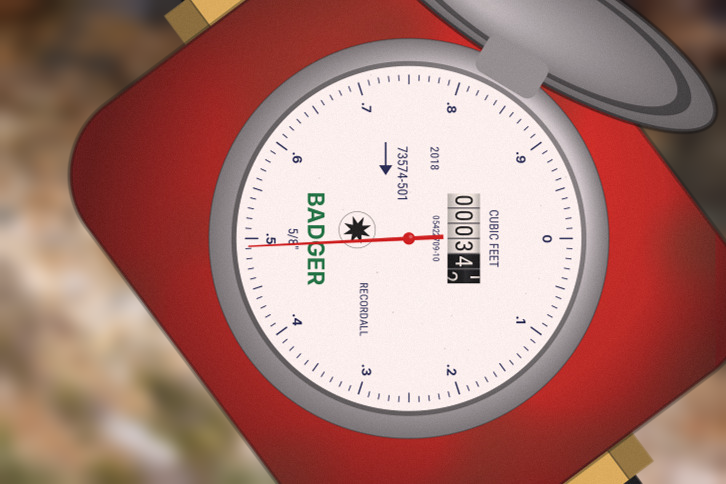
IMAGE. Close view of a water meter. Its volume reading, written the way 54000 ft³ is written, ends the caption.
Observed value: 341.49 ft³
